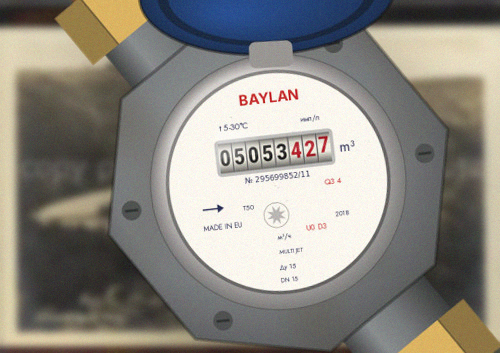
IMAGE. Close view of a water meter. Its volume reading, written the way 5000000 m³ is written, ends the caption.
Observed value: 5053.427 m³
